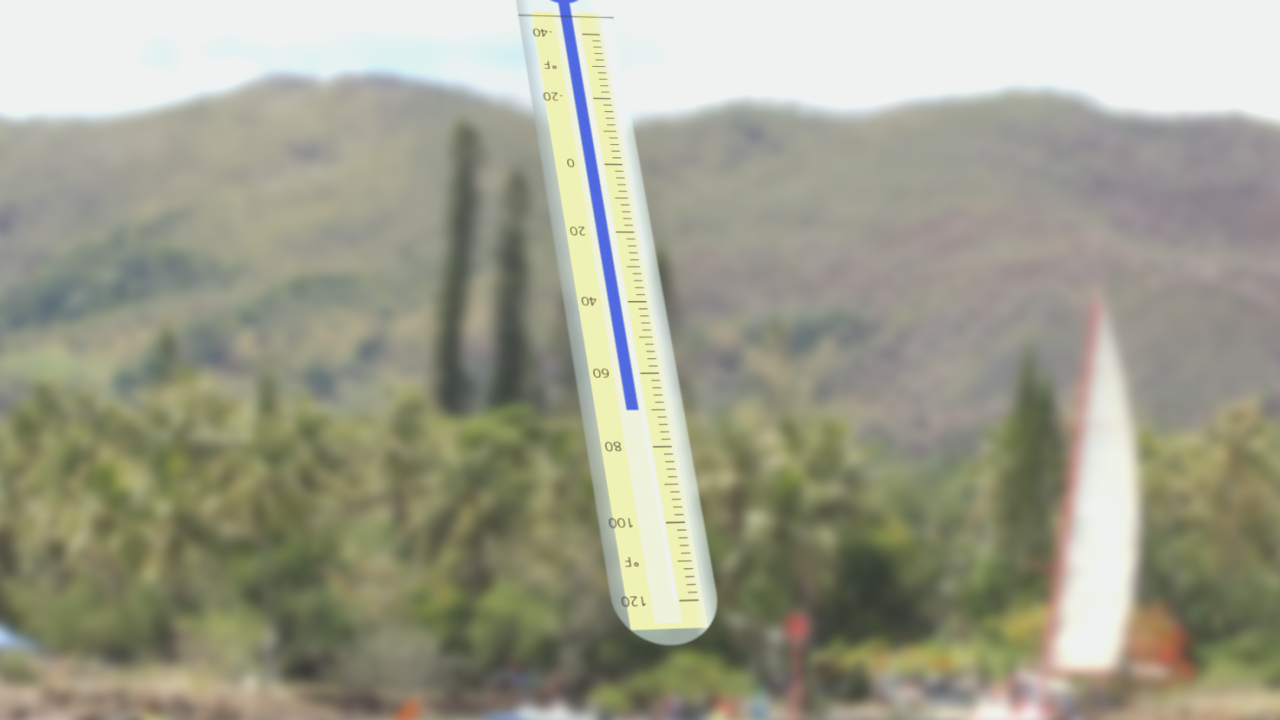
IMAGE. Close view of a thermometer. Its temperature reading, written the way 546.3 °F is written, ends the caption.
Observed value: 70 °F
